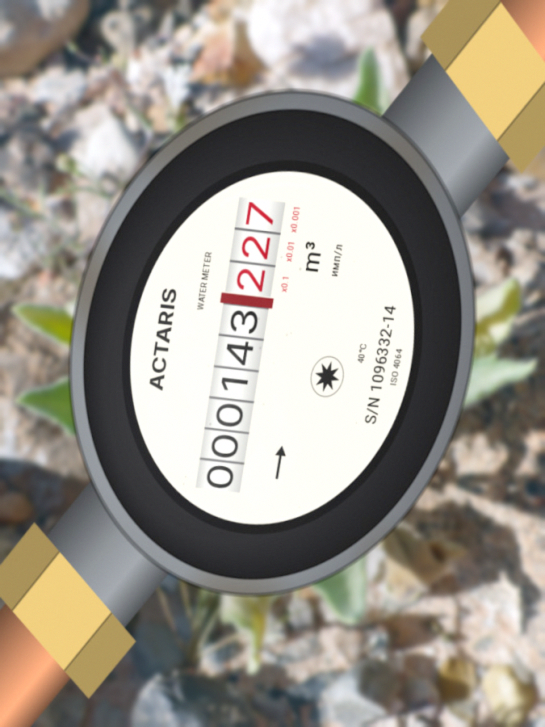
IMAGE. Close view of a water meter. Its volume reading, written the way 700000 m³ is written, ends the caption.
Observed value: 143.227 m³
